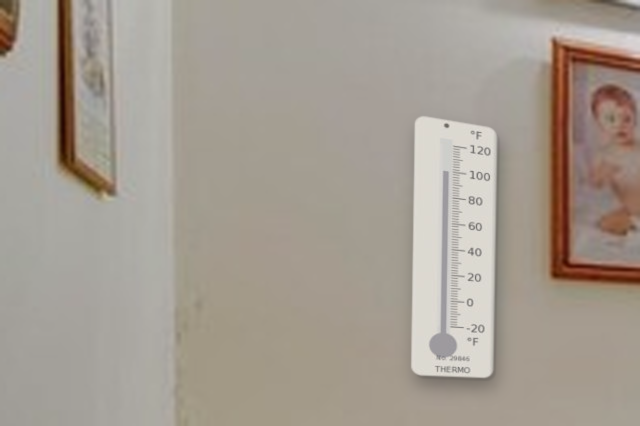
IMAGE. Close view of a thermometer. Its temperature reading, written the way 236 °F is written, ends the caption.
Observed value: 100 °F
